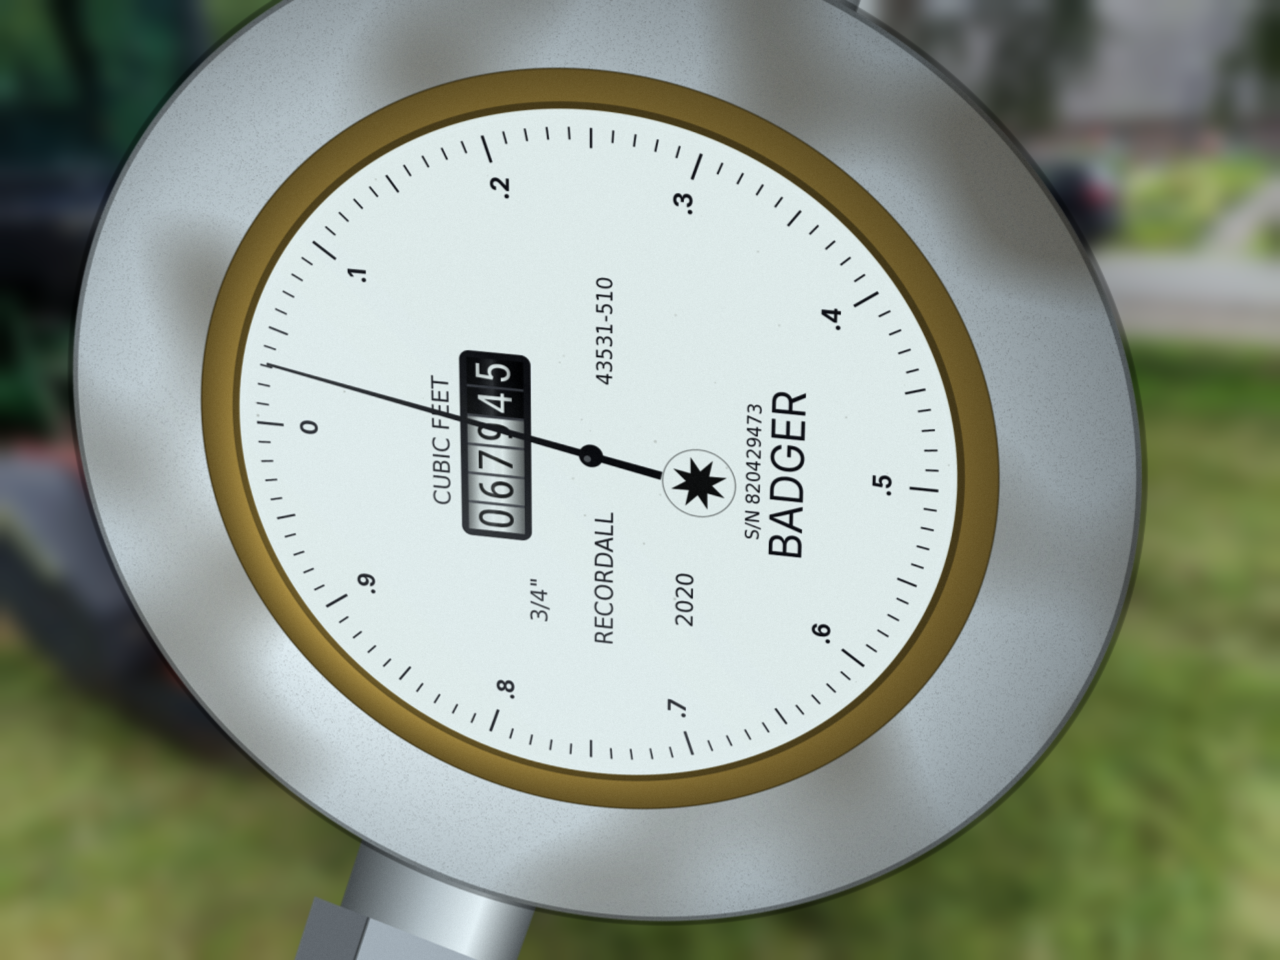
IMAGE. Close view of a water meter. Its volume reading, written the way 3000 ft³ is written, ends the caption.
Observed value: 67945.03 ft³
